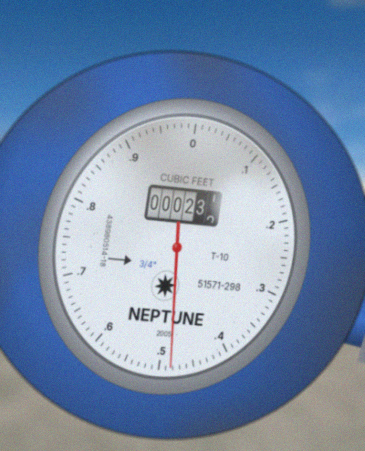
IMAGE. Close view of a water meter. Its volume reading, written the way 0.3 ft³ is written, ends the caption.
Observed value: 231.48 ft³
